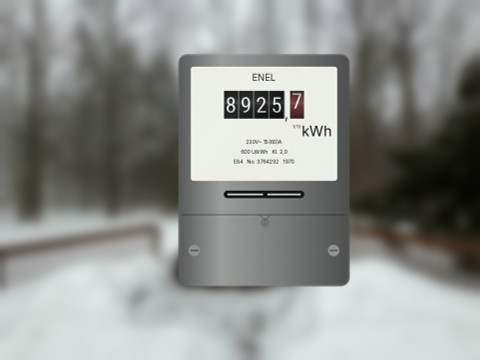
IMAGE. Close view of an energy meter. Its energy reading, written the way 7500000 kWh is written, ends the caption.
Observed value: 8925.7 kWh
